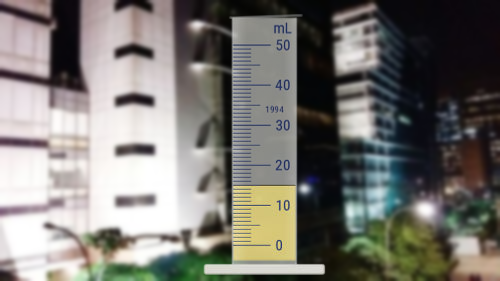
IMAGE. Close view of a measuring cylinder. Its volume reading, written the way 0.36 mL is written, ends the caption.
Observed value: 15 mL
